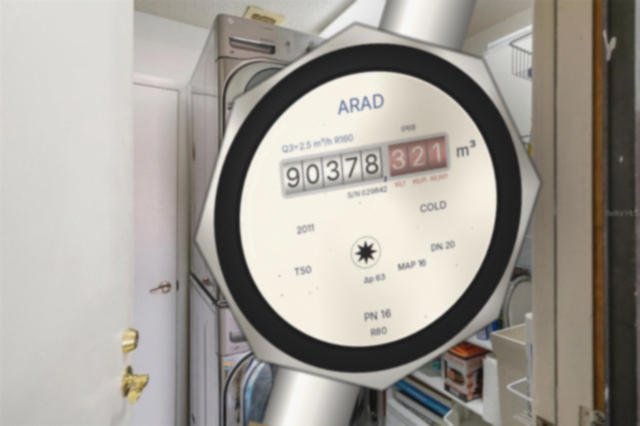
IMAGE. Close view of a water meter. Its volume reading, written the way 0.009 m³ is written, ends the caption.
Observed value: 90378.321 m³
